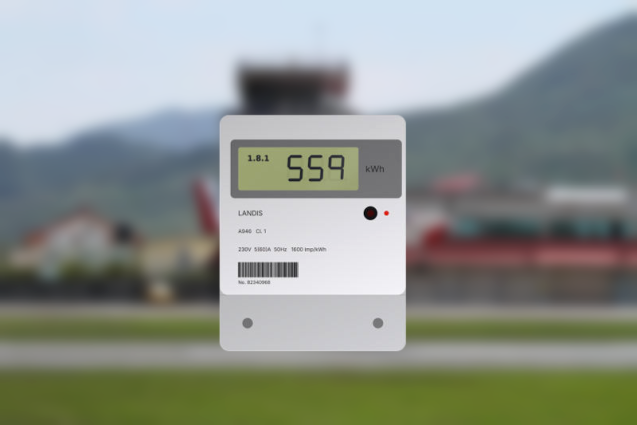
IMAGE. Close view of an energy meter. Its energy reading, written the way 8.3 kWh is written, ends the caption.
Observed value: 559 kWh
